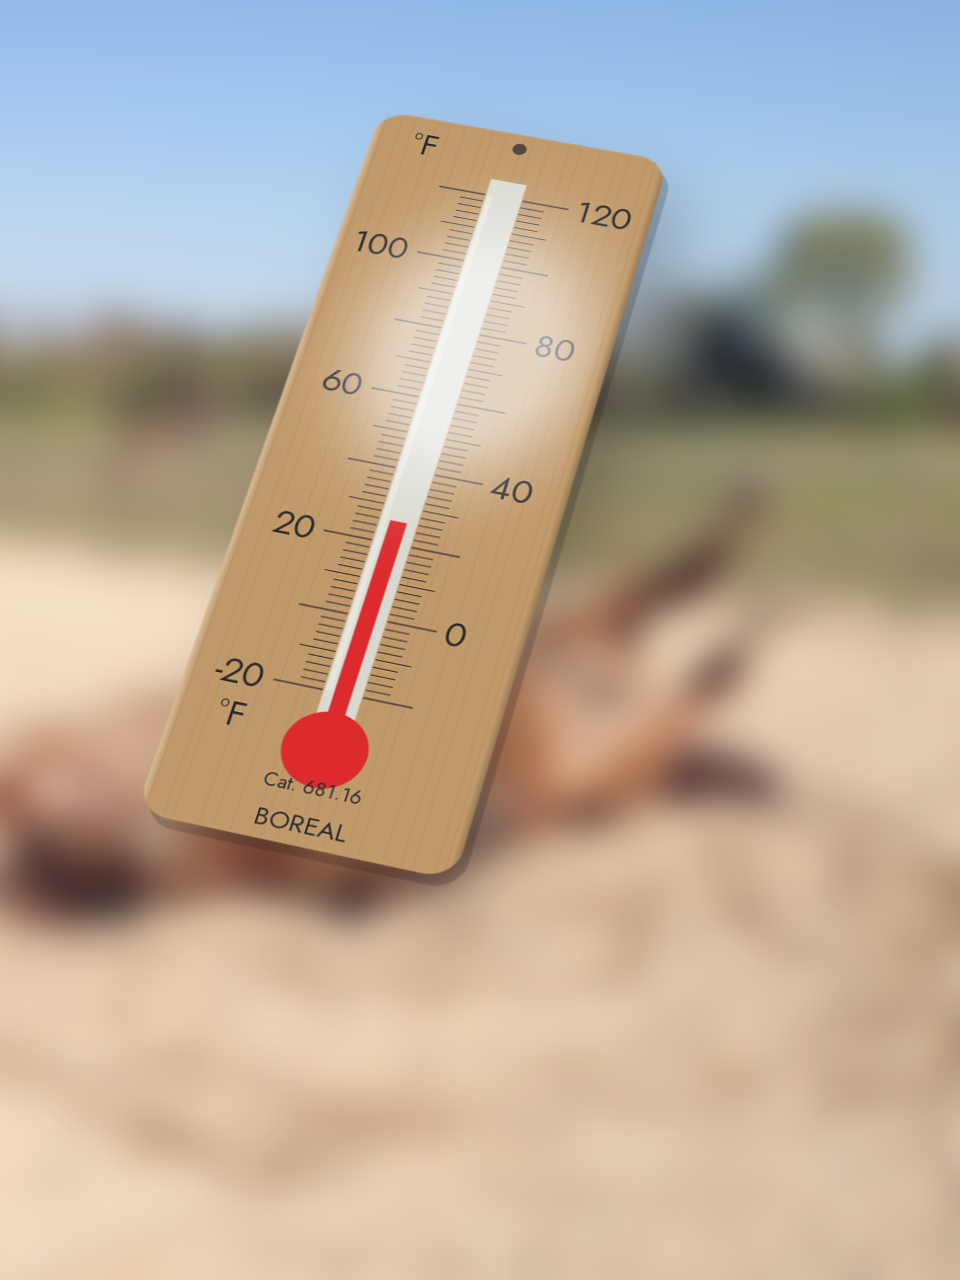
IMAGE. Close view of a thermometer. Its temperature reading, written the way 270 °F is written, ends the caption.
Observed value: 26 °F
